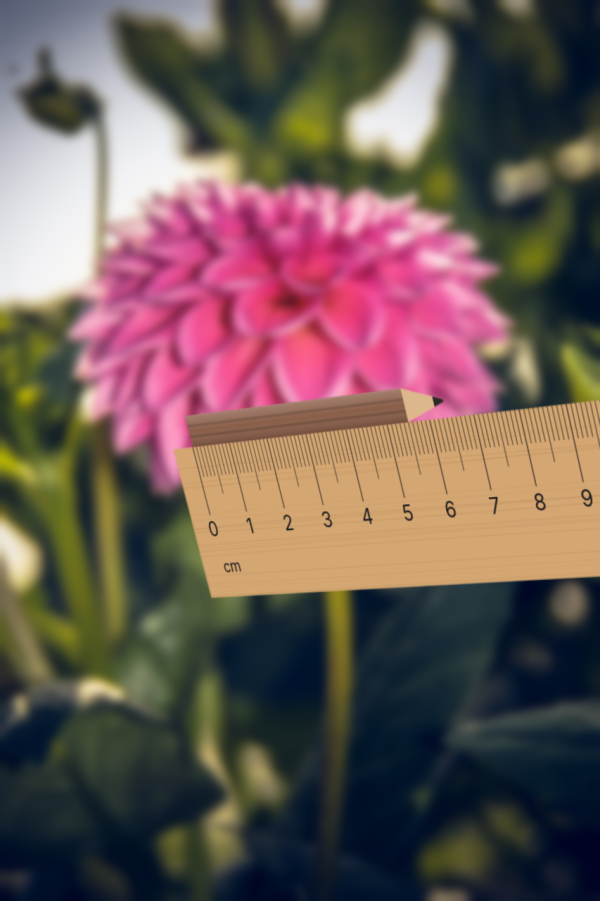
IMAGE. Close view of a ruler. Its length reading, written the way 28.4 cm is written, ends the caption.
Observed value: 6.4 cm
